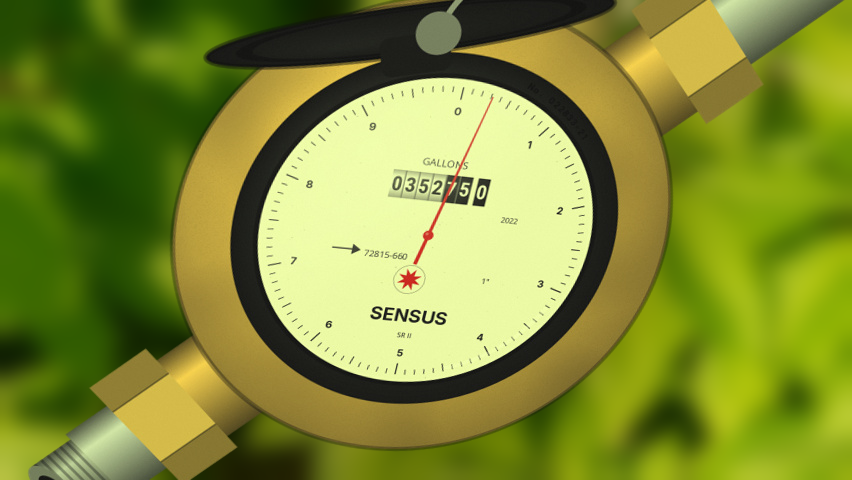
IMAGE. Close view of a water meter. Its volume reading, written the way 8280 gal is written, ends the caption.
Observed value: 352750.3 gal
